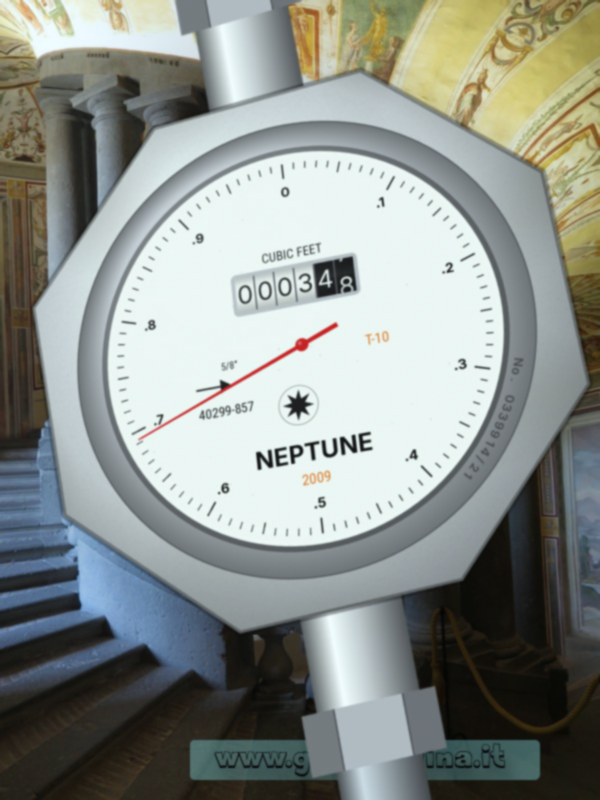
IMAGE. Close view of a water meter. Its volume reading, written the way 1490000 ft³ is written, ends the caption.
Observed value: 347.69 ft³
